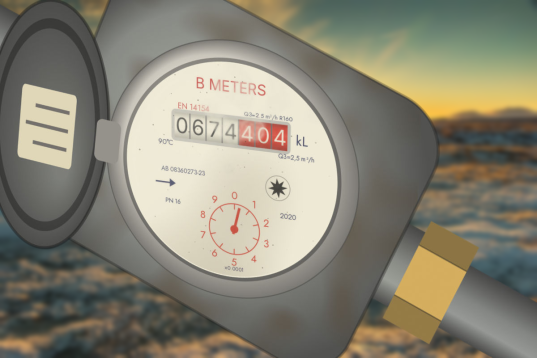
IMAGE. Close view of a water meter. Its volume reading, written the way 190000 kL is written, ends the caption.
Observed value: 674.4040 kL
